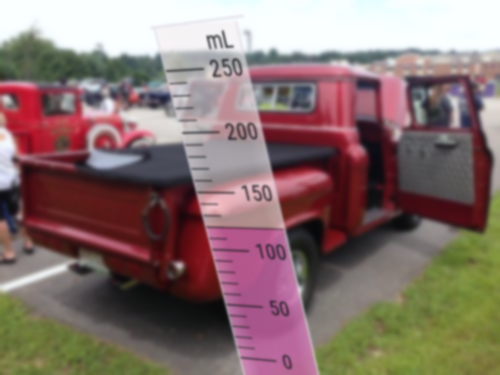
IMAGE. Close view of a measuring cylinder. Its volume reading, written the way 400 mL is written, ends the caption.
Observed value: 120 mL
